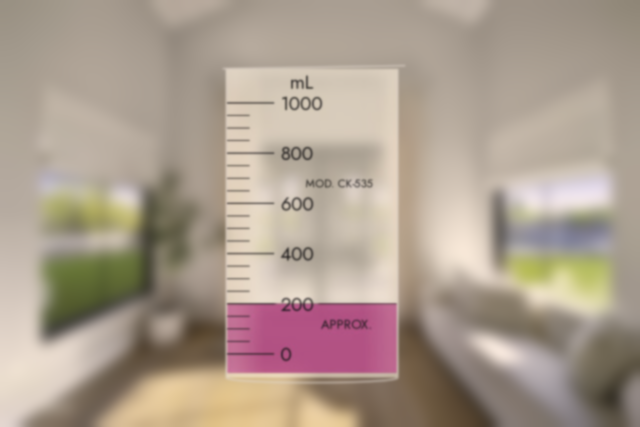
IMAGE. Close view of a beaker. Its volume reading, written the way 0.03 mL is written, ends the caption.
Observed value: 200 mL
